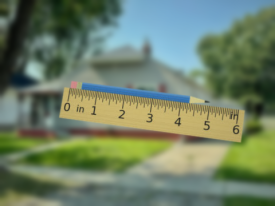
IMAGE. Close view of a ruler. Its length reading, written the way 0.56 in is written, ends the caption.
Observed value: 5 in
